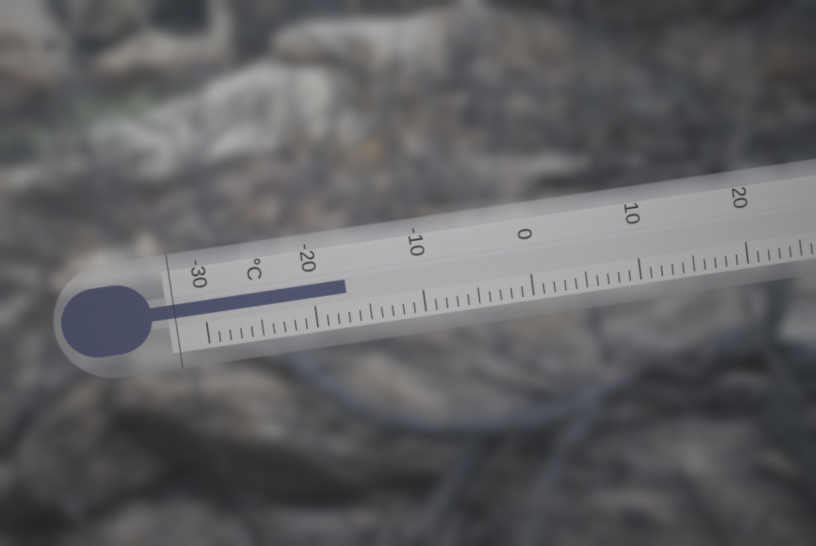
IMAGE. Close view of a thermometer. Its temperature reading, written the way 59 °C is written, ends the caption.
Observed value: -17 °C
